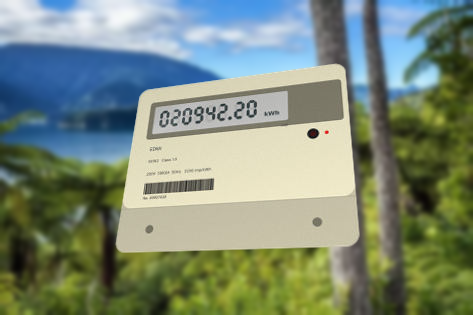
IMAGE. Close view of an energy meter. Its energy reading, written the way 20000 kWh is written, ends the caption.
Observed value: 20942.20 kWh
